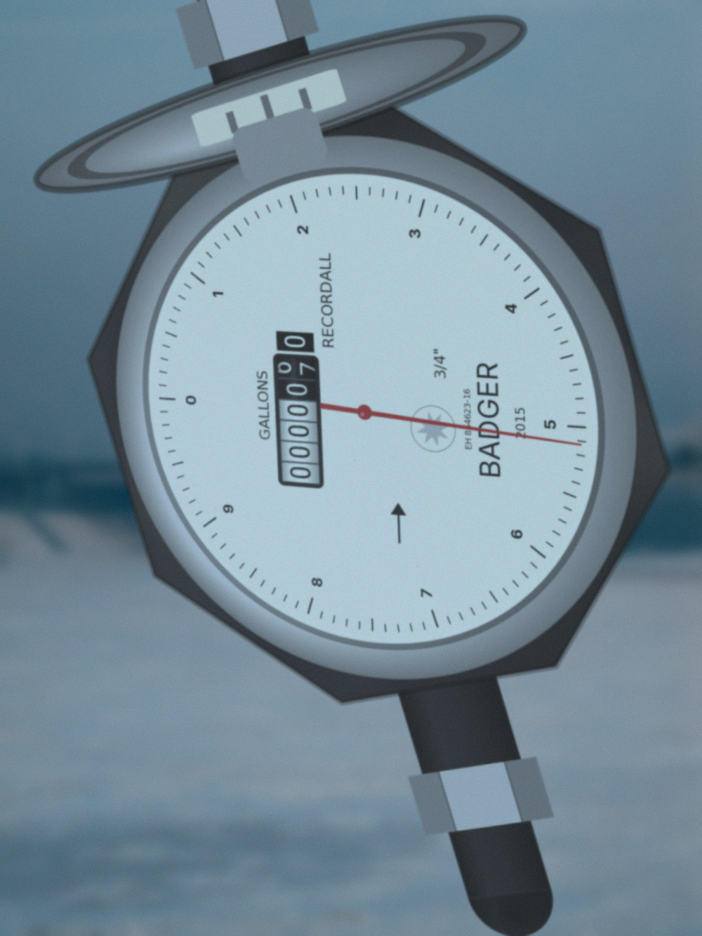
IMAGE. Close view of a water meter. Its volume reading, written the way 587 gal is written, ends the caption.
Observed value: 65.1 gal
